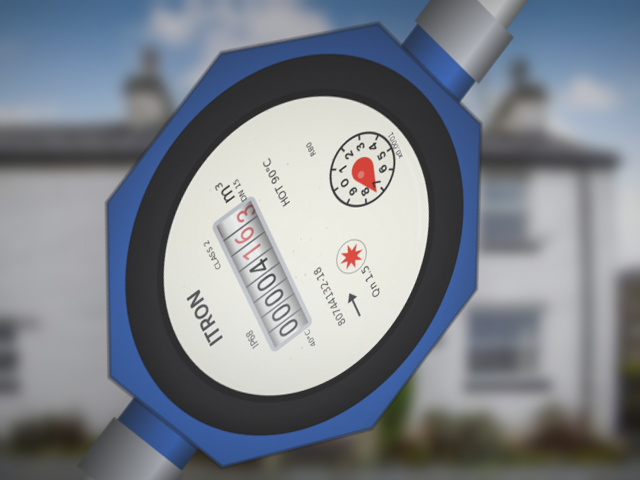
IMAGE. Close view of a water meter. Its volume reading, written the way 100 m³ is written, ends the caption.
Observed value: 4.1627 m³
